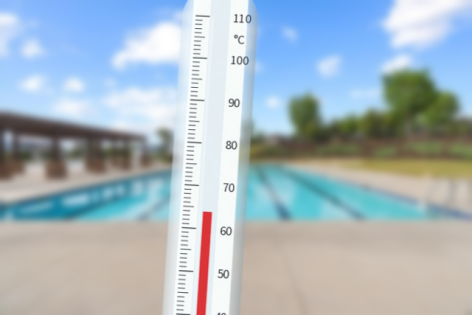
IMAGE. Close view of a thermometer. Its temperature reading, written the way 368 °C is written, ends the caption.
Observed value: 64 °C
